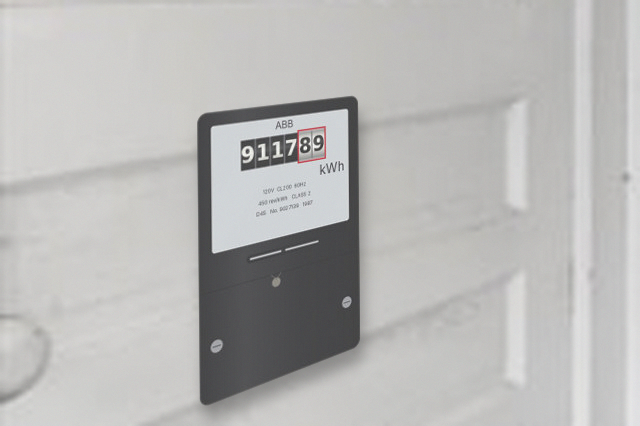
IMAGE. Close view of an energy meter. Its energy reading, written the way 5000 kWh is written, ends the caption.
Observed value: 9117.89 kWh
